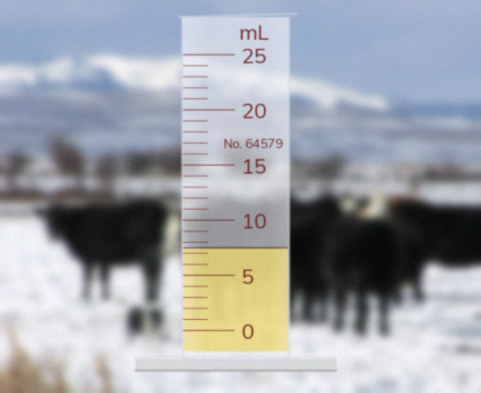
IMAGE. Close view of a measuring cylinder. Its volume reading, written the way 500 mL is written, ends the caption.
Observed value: 7.5 mL
